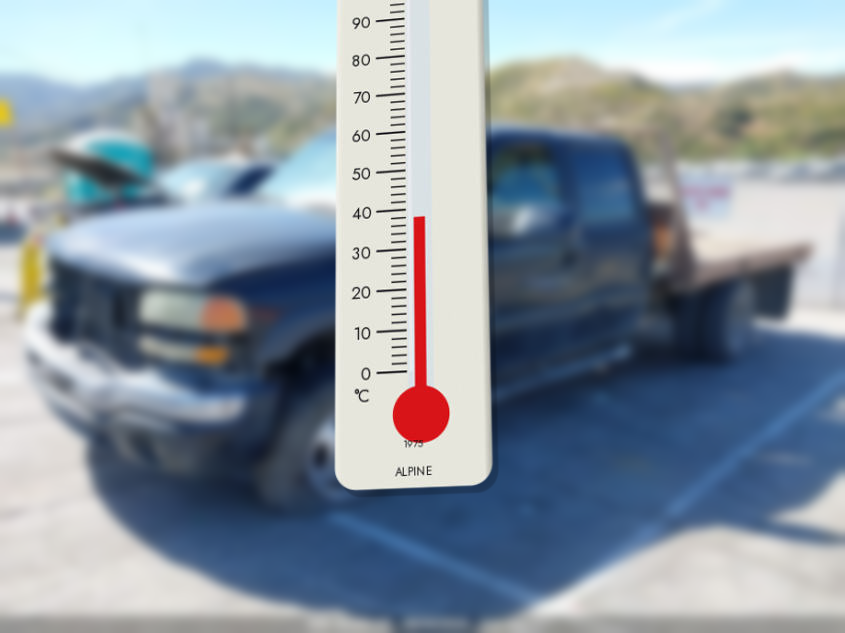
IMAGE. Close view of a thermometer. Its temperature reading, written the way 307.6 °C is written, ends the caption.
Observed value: 38 °C
